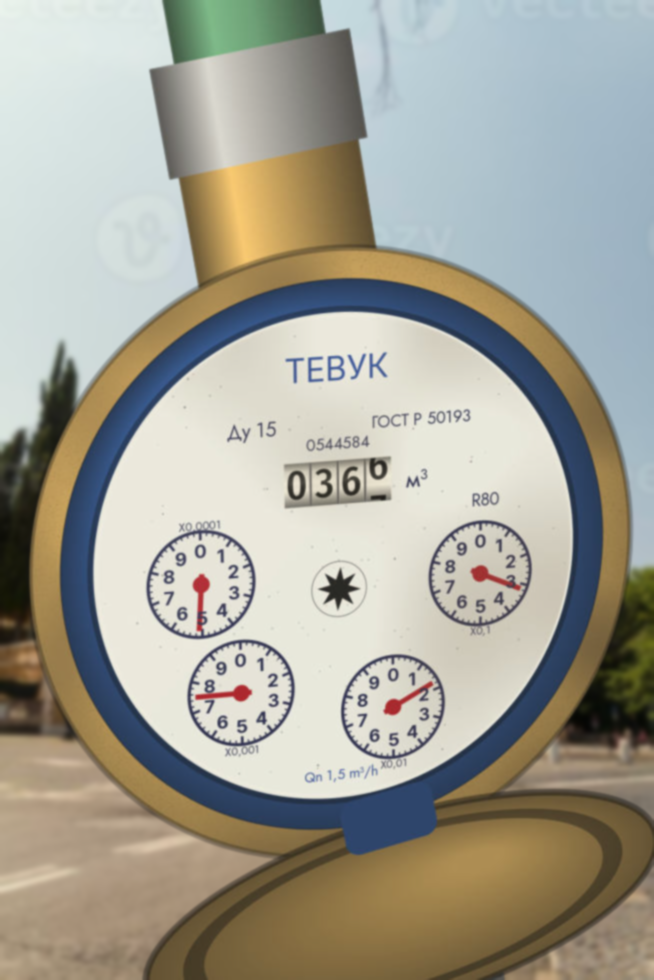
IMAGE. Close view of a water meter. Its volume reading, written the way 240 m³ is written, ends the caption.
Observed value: 366.3175 m³
